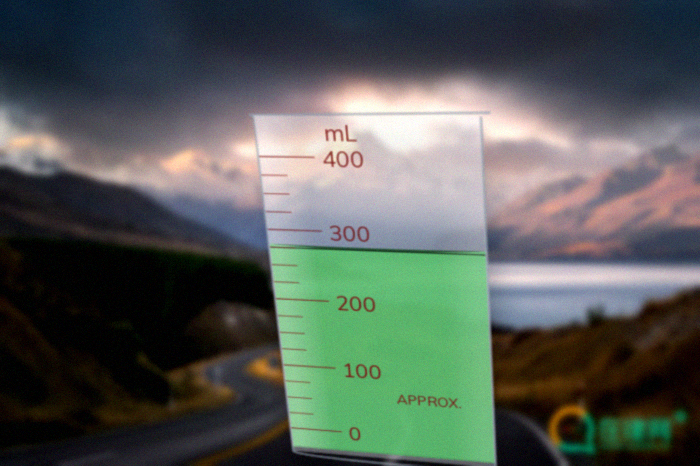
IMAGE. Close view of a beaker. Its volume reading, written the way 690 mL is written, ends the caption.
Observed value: 275 mL
